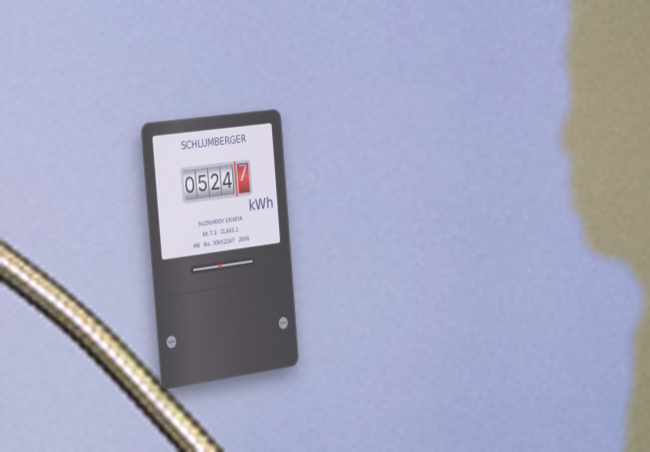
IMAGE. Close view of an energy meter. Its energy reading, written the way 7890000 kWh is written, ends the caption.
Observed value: 524.7 kWh
